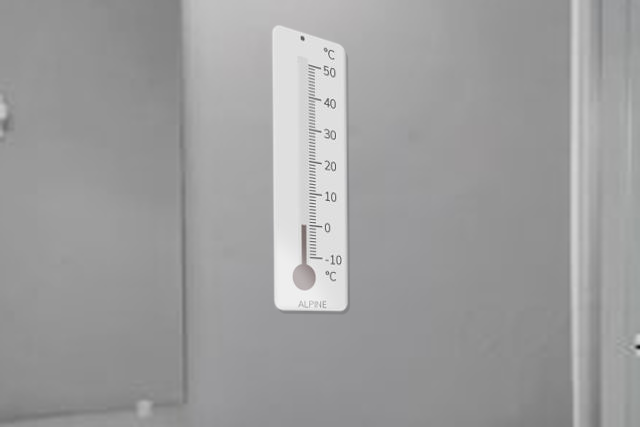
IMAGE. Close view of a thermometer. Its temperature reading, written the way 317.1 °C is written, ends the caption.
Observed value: 0 °C
